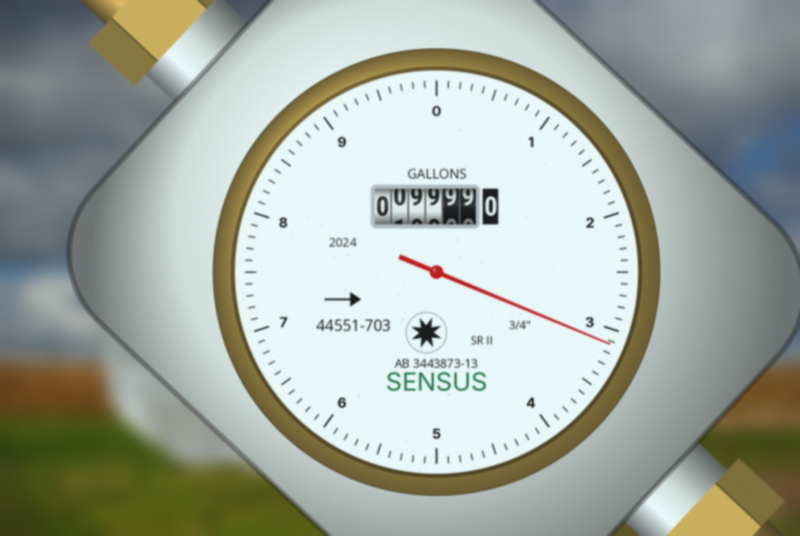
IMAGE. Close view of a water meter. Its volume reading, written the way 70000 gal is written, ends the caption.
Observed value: 99993.1 gal
